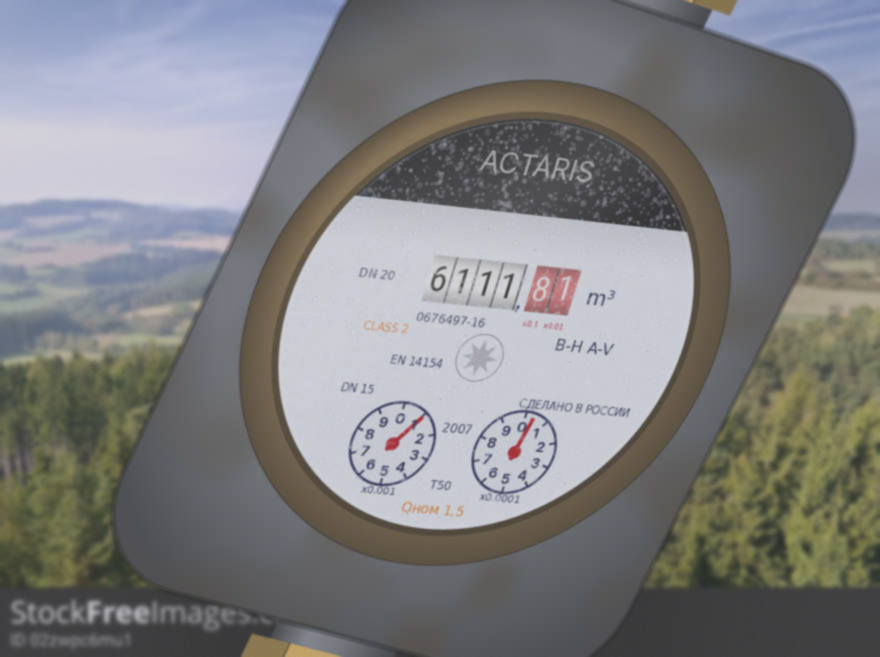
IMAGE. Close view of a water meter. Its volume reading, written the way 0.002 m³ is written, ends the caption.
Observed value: 6111.8110 m³
